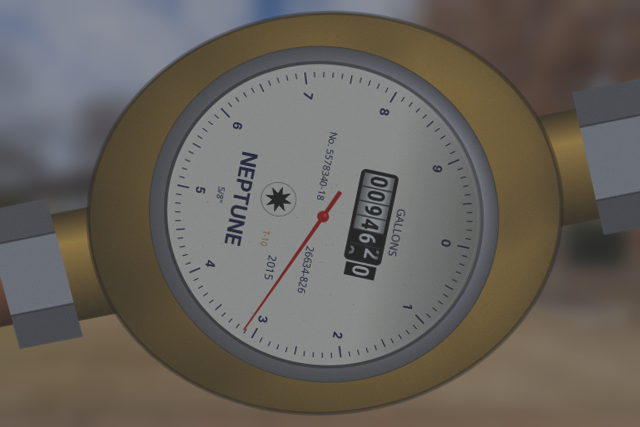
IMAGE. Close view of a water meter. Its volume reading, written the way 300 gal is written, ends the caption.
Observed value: 94623.1 gal
